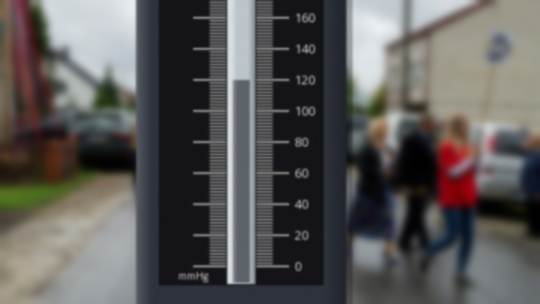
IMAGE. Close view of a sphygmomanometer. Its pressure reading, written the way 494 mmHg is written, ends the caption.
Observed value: 120 mmHg
